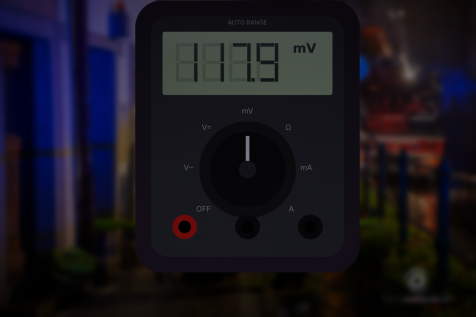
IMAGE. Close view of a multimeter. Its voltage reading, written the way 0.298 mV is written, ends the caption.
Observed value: 117.9 mV
